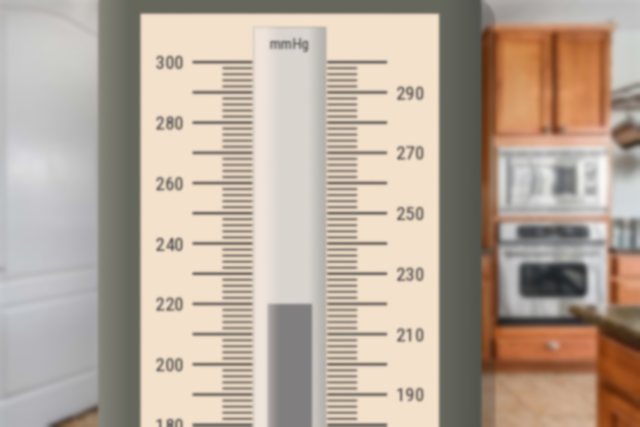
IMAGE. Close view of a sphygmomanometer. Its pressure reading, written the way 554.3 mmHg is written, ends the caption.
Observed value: 220 mmHg
